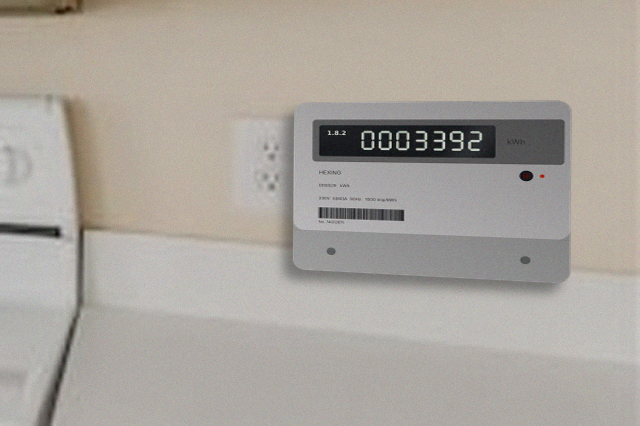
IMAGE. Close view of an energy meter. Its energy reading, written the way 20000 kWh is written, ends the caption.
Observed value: 3392 kWh
